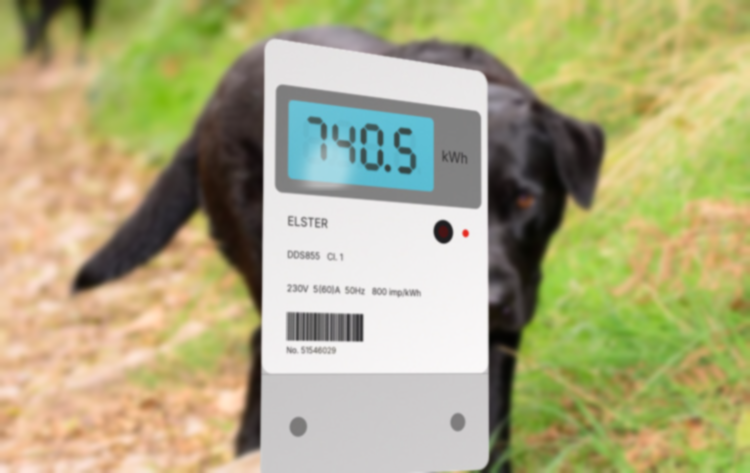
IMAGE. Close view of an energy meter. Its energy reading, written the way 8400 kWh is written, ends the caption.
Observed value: 740.5 kWh
